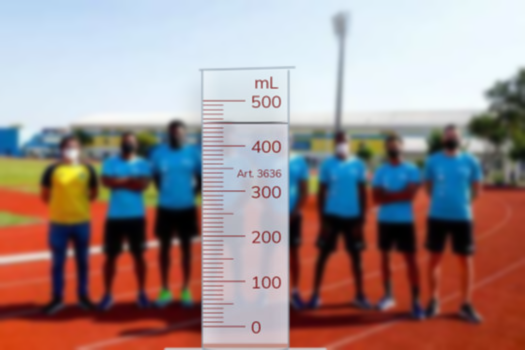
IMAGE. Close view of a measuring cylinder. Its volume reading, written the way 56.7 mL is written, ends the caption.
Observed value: 450 mL
